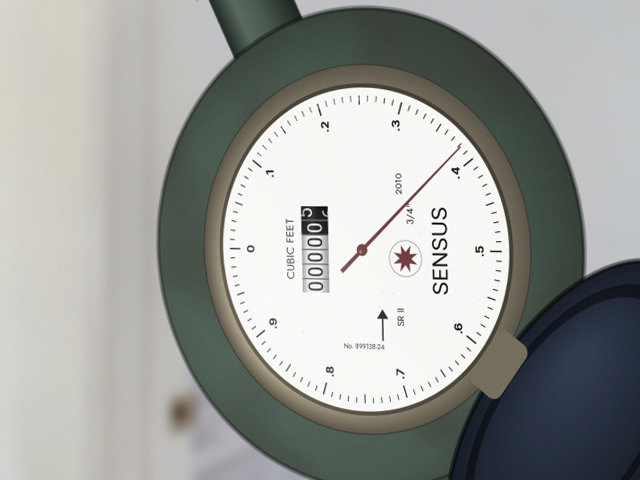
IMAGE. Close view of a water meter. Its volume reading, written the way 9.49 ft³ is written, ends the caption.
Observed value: 5.38 ft³
